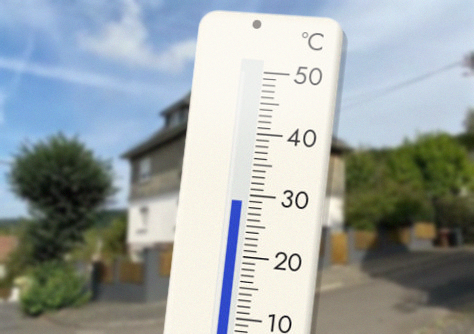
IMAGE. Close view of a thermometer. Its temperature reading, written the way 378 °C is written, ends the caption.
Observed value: 29 °C
